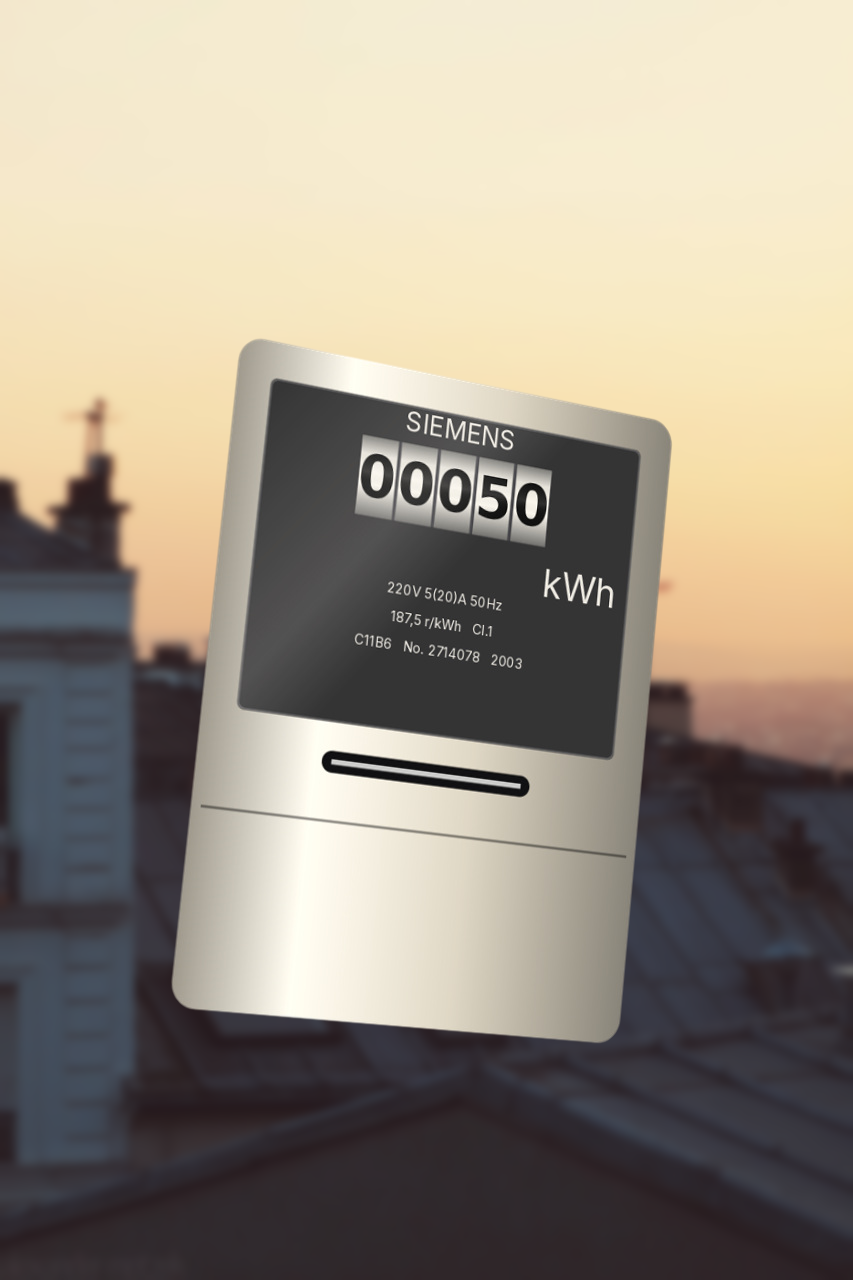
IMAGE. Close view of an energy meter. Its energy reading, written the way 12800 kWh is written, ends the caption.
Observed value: 50 kWh
